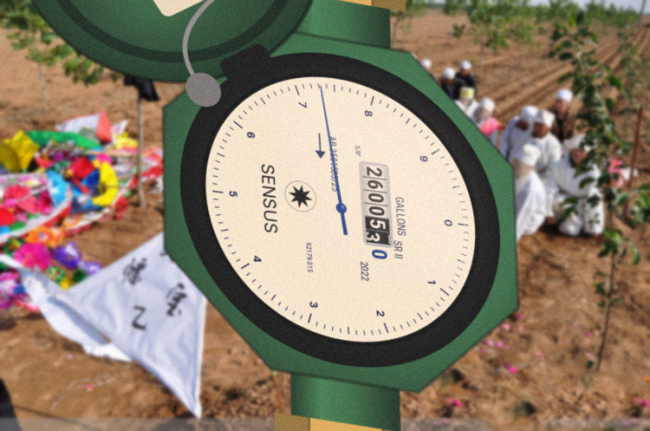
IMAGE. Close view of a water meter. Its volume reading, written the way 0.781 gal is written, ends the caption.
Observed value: 2600527.3 gal
